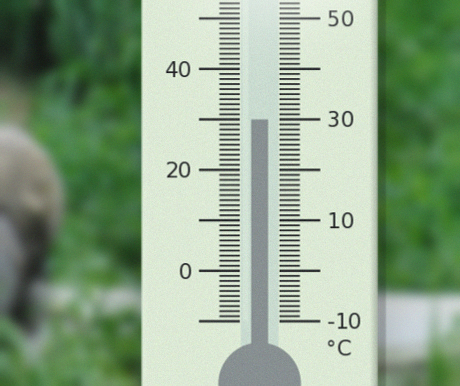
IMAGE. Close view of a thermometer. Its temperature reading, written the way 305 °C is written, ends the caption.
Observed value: 30 °C
